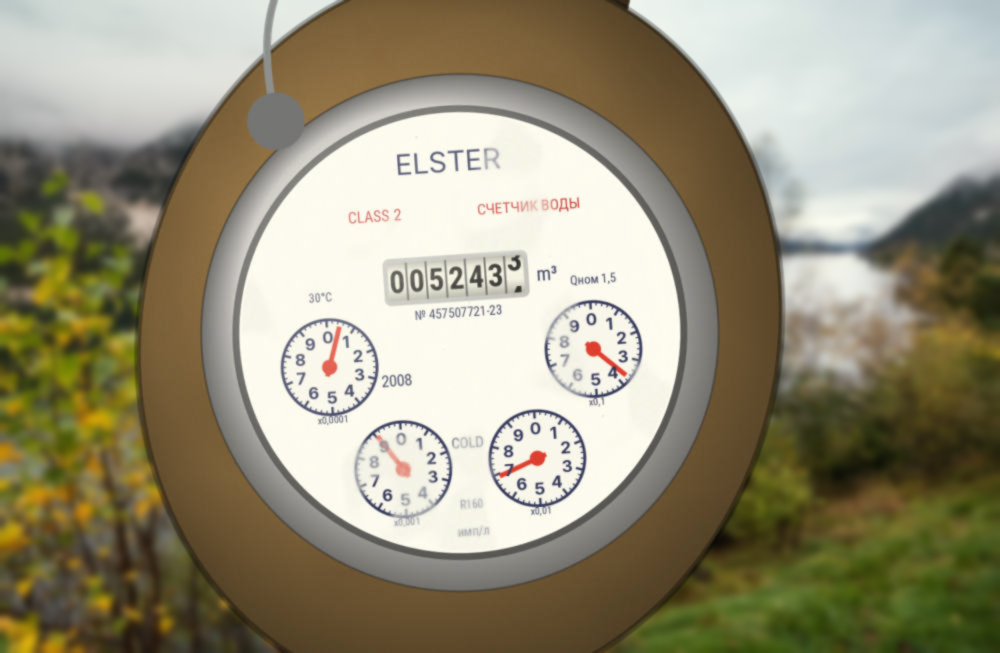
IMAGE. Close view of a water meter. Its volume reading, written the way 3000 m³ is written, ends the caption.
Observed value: 52433.3690 m³
